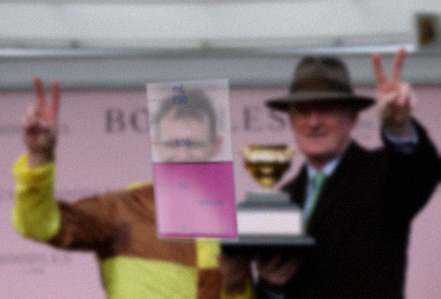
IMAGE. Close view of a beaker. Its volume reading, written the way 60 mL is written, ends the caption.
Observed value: 75 mL
